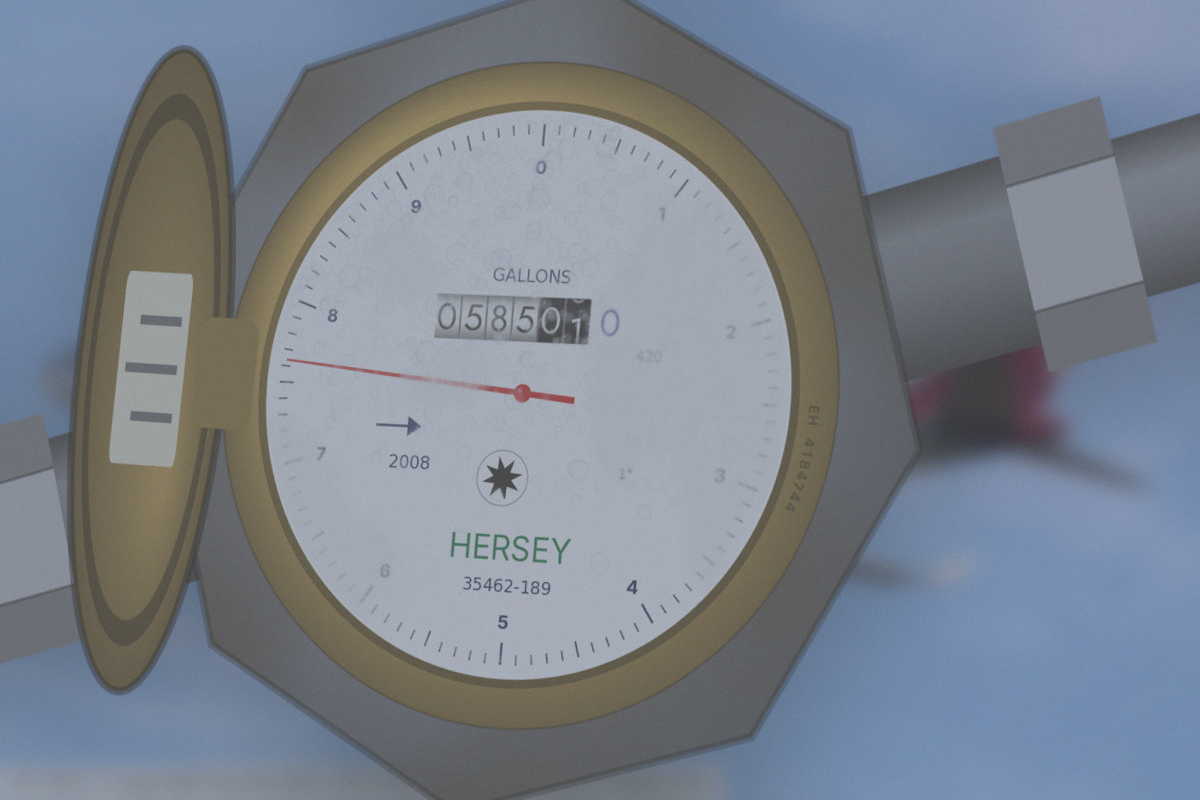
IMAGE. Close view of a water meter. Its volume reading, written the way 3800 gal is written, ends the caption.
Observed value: 585007.6 gal
